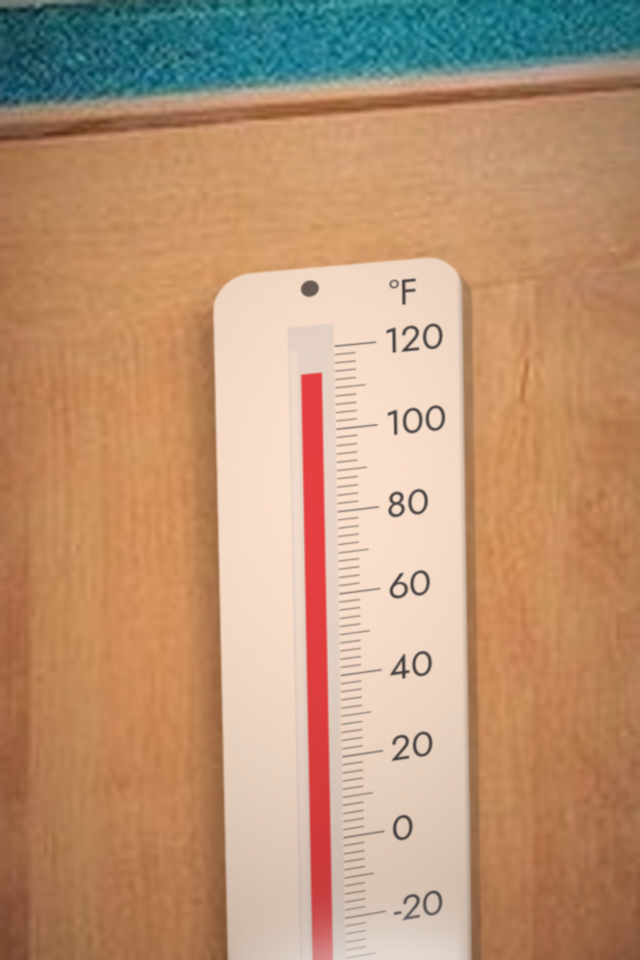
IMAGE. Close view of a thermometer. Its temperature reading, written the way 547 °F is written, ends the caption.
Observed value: 114 °F
